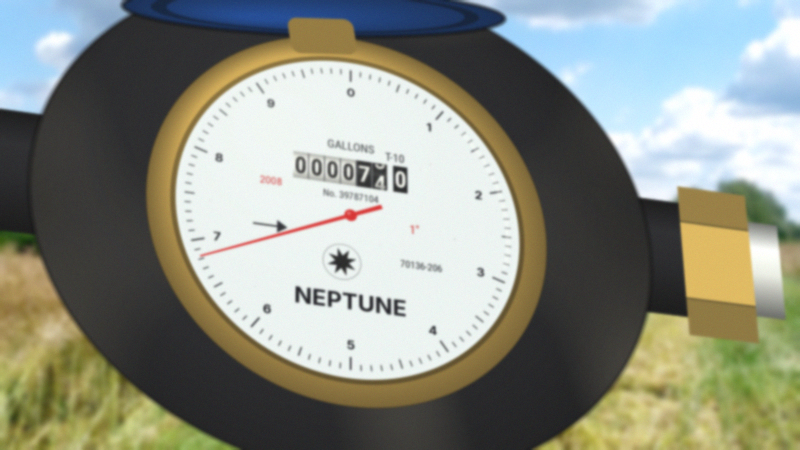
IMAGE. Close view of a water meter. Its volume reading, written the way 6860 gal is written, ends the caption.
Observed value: 736.8 gal
